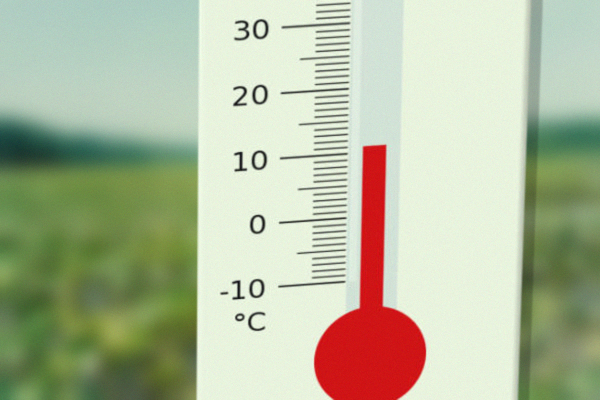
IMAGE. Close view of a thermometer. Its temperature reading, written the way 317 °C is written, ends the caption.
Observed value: 11 °C
